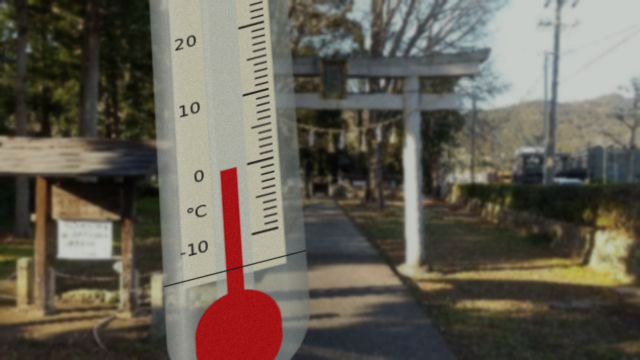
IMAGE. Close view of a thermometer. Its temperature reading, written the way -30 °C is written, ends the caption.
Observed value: 0 °C
